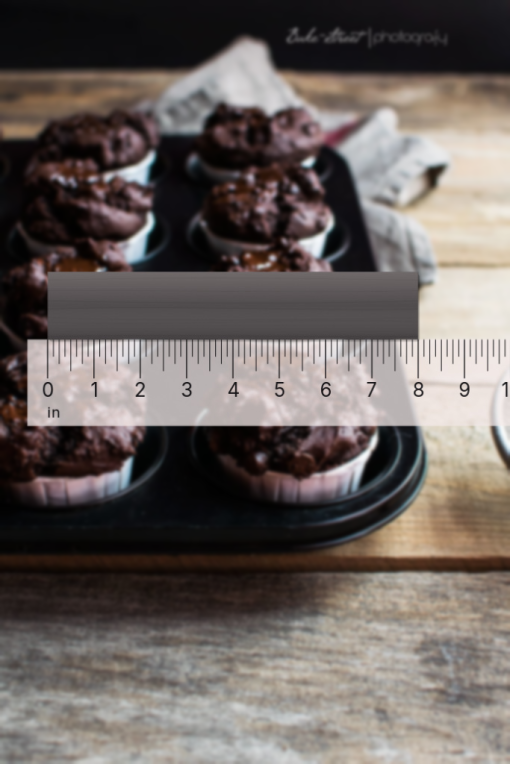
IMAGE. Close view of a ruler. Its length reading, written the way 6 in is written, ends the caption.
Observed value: 8 in
